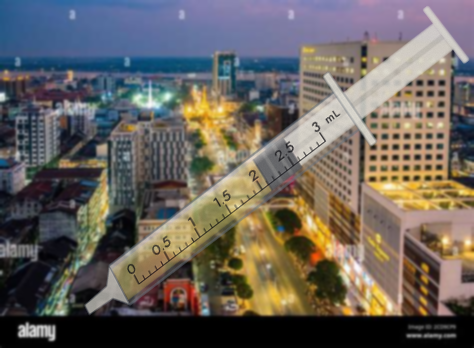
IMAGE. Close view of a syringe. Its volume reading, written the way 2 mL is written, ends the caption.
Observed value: 2.1 mL
